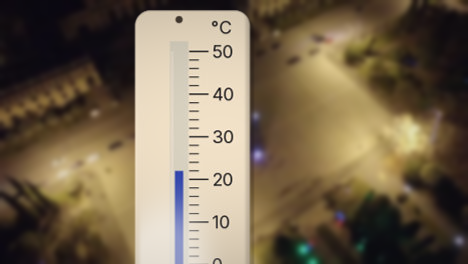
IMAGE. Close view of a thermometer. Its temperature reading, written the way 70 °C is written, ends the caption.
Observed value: 22 °C
